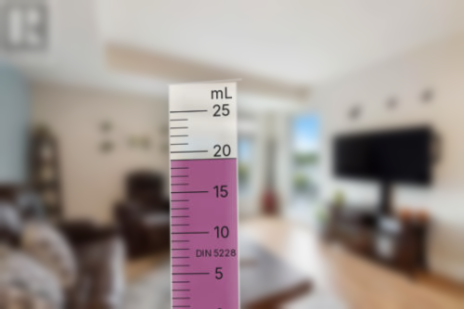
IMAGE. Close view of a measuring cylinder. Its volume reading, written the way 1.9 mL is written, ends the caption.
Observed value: 19 mL
